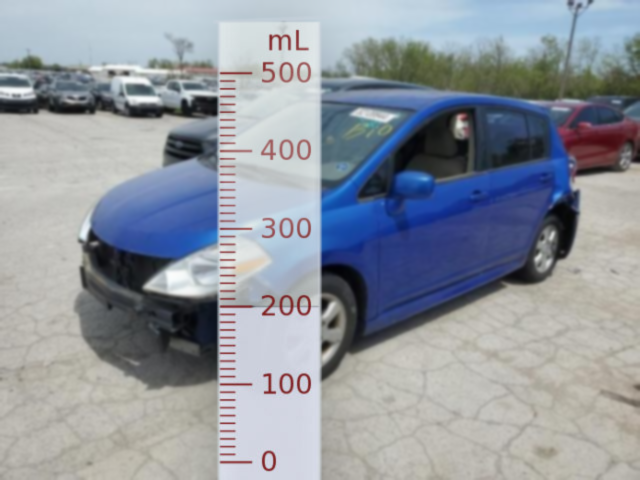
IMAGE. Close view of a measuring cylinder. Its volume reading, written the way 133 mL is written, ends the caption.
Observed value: 200 mL
